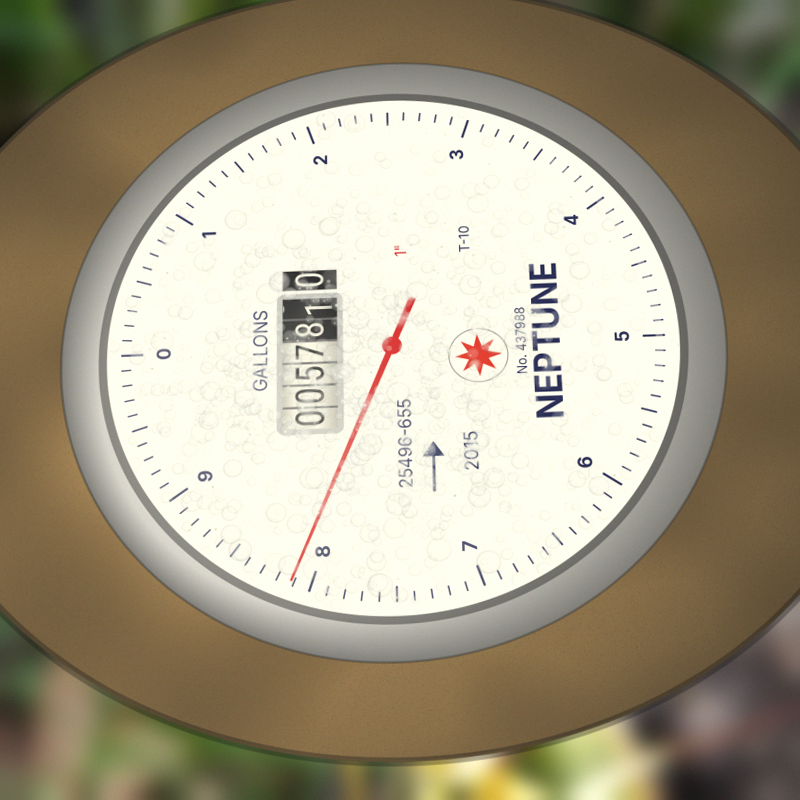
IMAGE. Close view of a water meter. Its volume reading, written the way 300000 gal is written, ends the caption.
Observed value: 57808.1 gal
